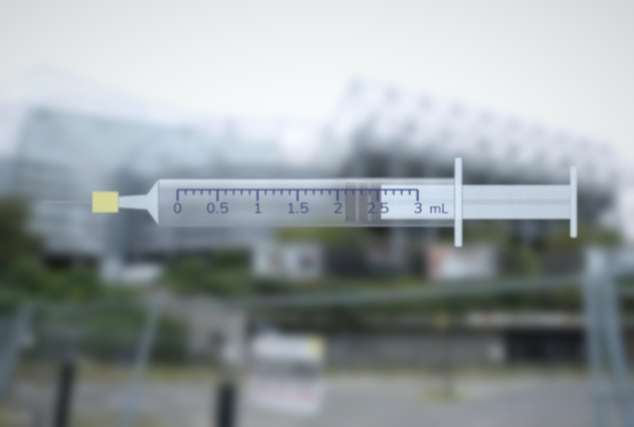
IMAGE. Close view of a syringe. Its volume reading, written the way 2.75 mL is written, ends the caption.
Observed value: 2.1 mL
